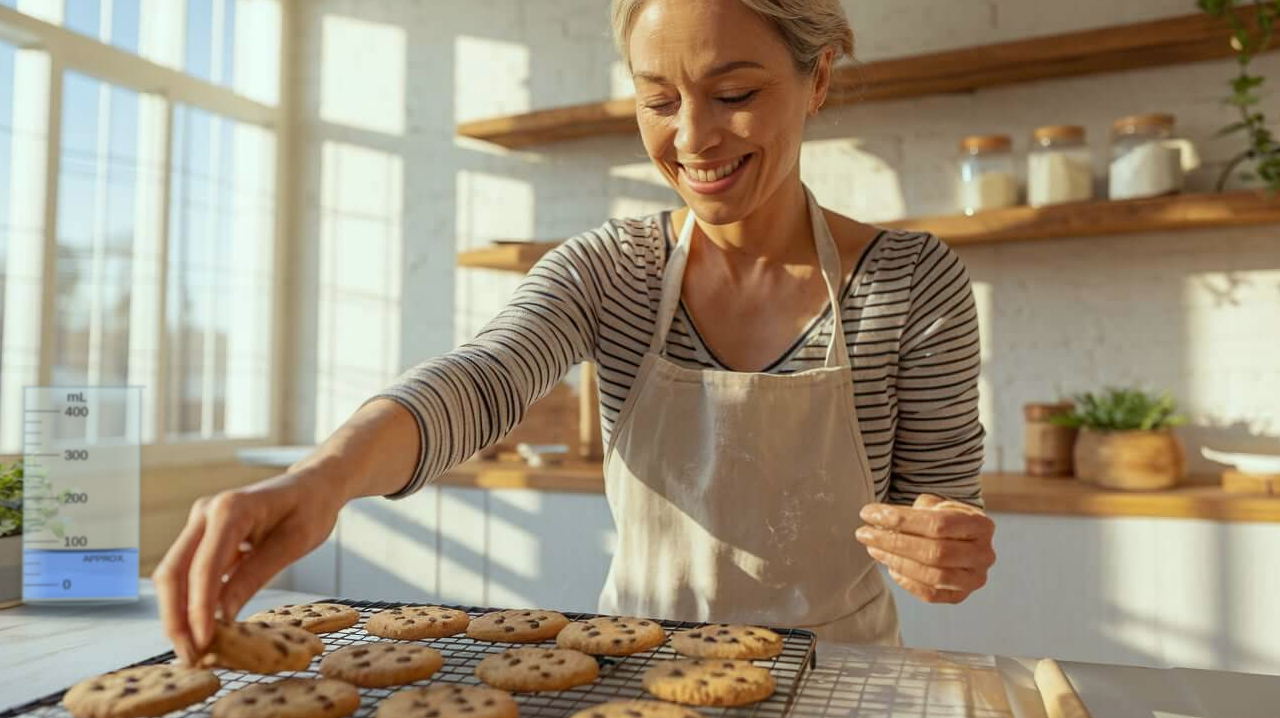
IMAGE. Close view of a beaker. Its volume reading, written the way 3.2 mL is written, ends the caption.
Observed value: 75 mL
